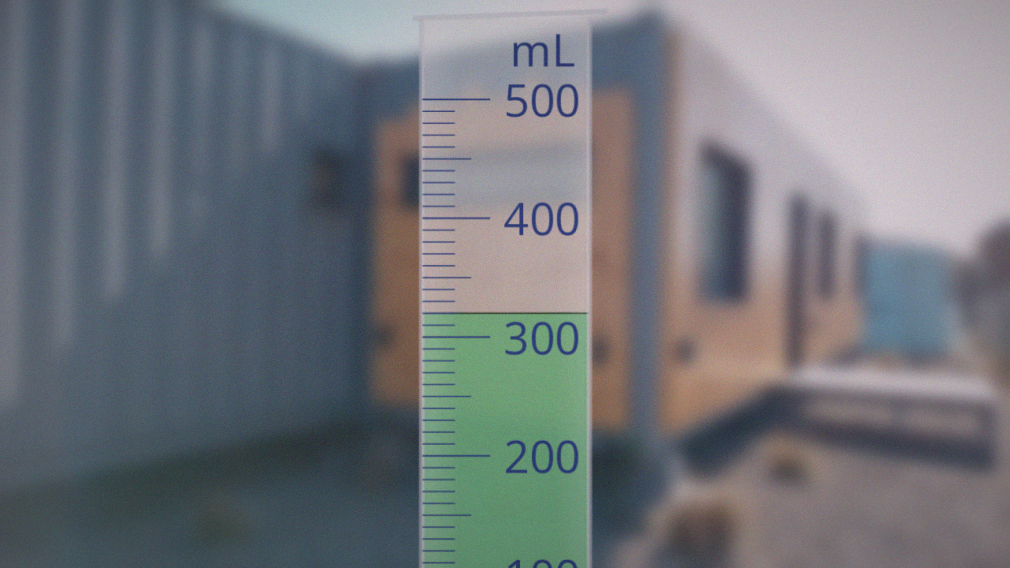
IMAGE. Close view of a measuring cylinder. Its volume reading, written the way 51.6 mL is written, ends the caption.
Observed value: 320 mL
